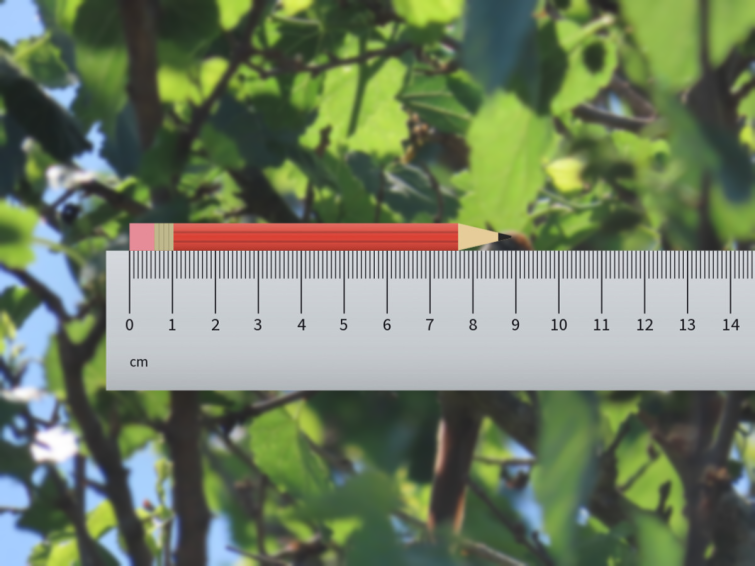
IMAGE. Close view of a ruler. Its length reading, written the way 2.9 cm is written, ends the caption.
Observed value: 8.9 cm
